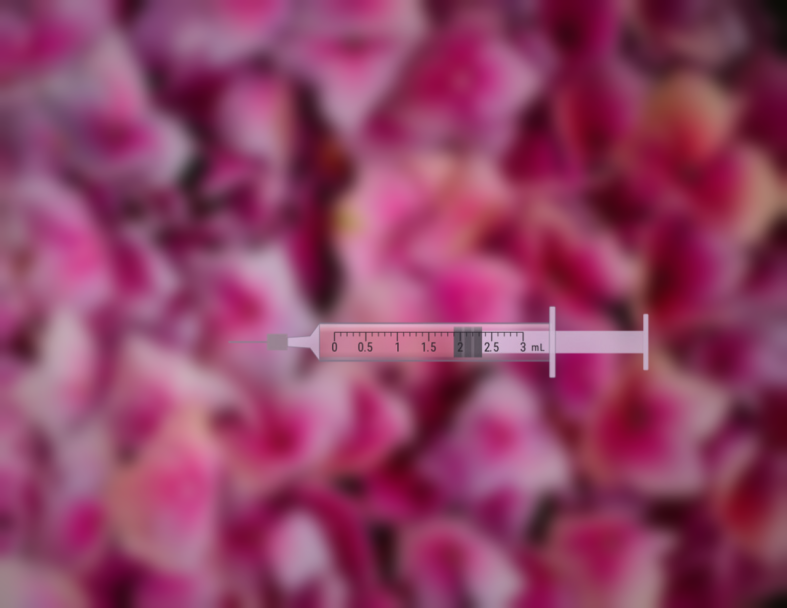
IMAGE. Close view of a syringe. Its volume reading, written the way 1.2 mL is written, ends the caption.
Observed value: 1.9 mL
